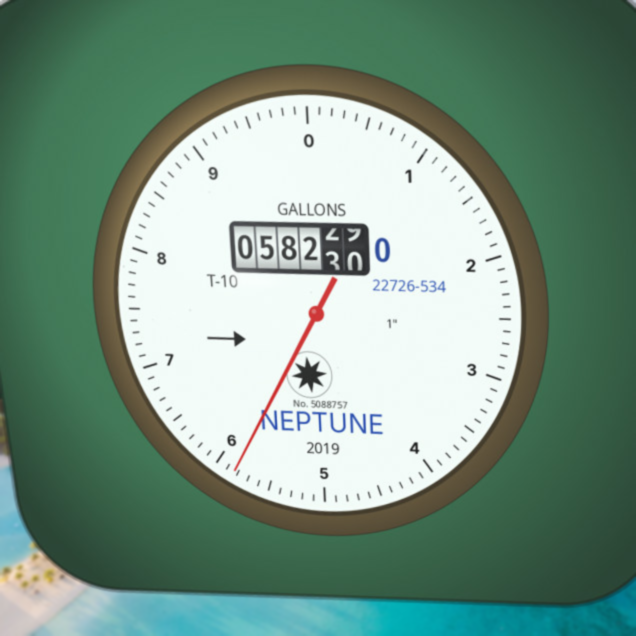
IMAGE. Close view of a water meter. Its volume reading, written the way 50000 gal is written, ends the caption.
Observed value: 582295.8 gal
